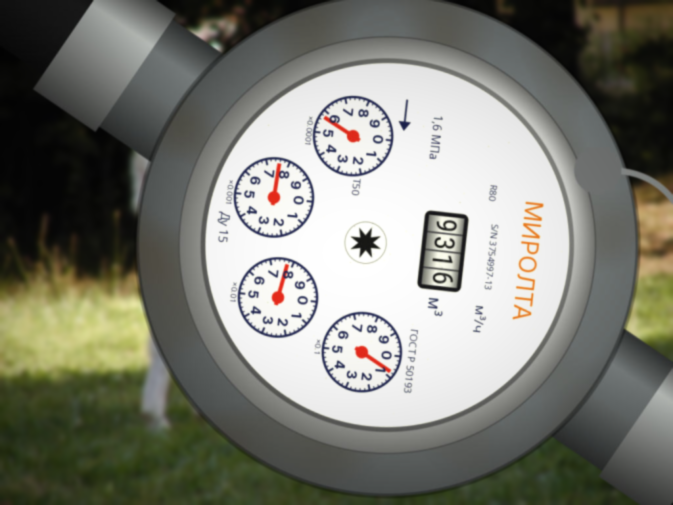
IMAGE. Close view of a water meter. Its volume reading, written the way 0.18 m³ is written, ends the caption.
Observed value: 9316.0775 m³
